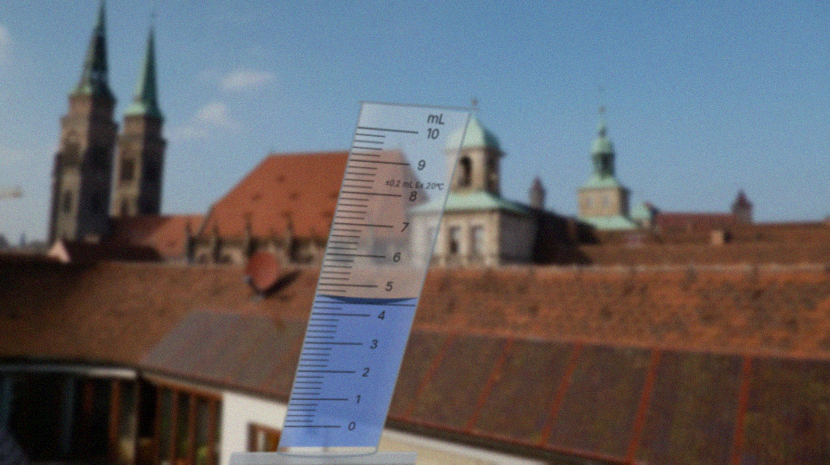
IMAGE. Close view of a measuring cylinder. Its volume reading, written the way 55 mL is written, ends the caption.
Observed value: 4.4 mL
